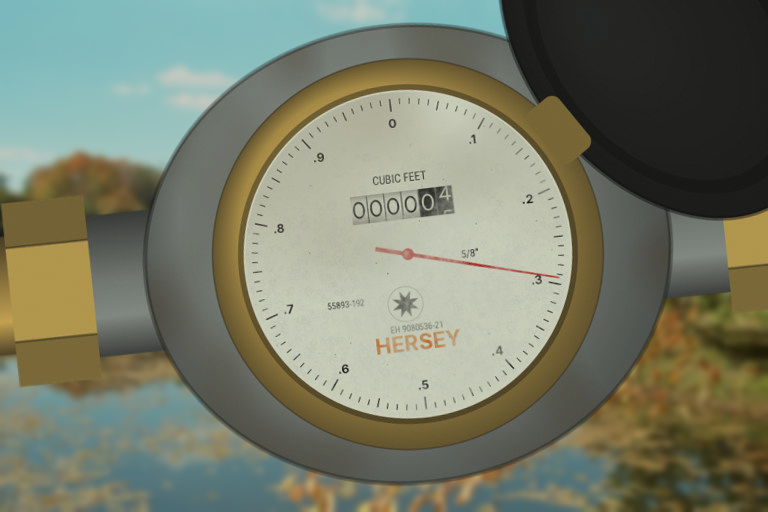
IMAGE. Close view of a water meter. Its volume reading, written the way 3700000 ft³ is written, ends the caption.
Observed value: 4.29 ft³
